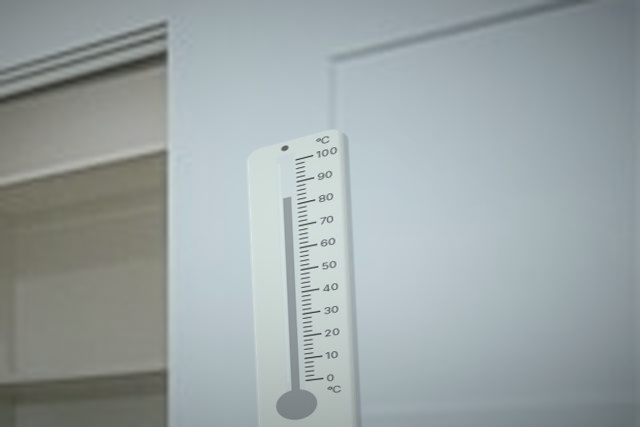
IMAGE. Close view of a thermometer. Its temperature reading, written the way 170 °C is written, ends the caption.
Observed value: 84 °C
